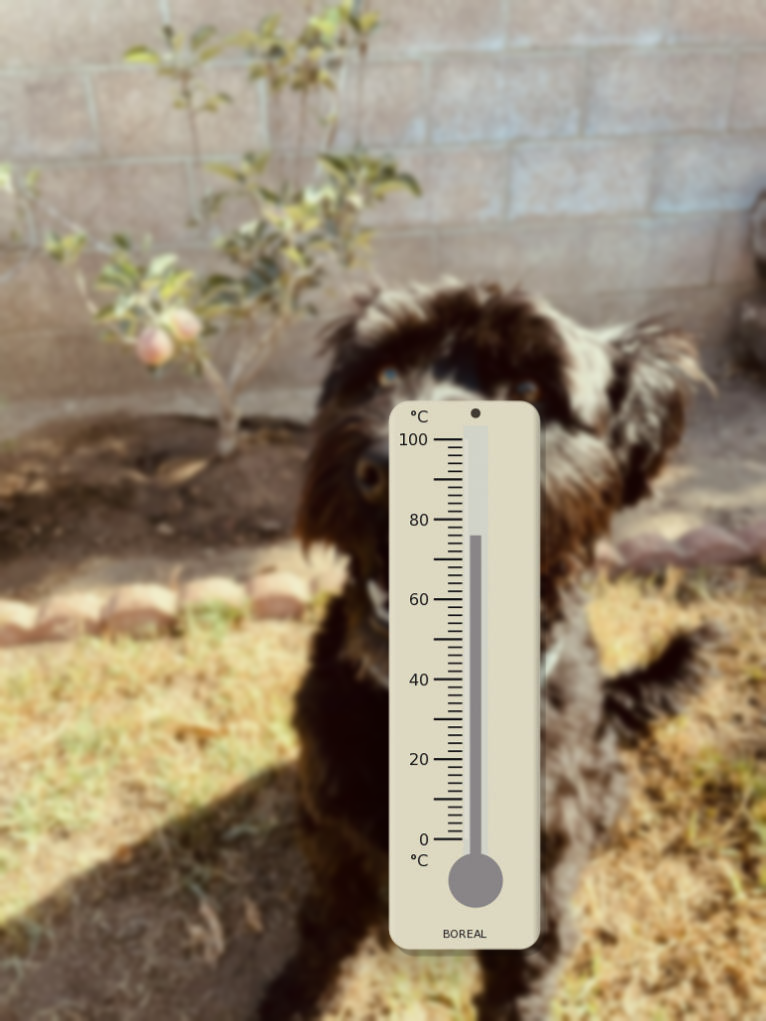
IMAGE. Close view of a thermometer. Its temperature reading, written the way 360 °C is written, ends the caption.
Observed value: 76 °C
